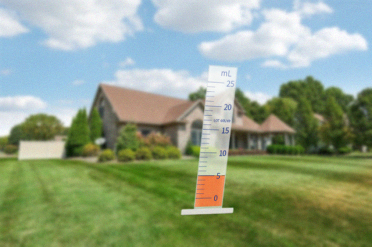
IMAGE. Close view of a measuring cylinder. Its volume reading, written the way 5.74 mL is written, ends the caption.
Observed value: 5 mL
